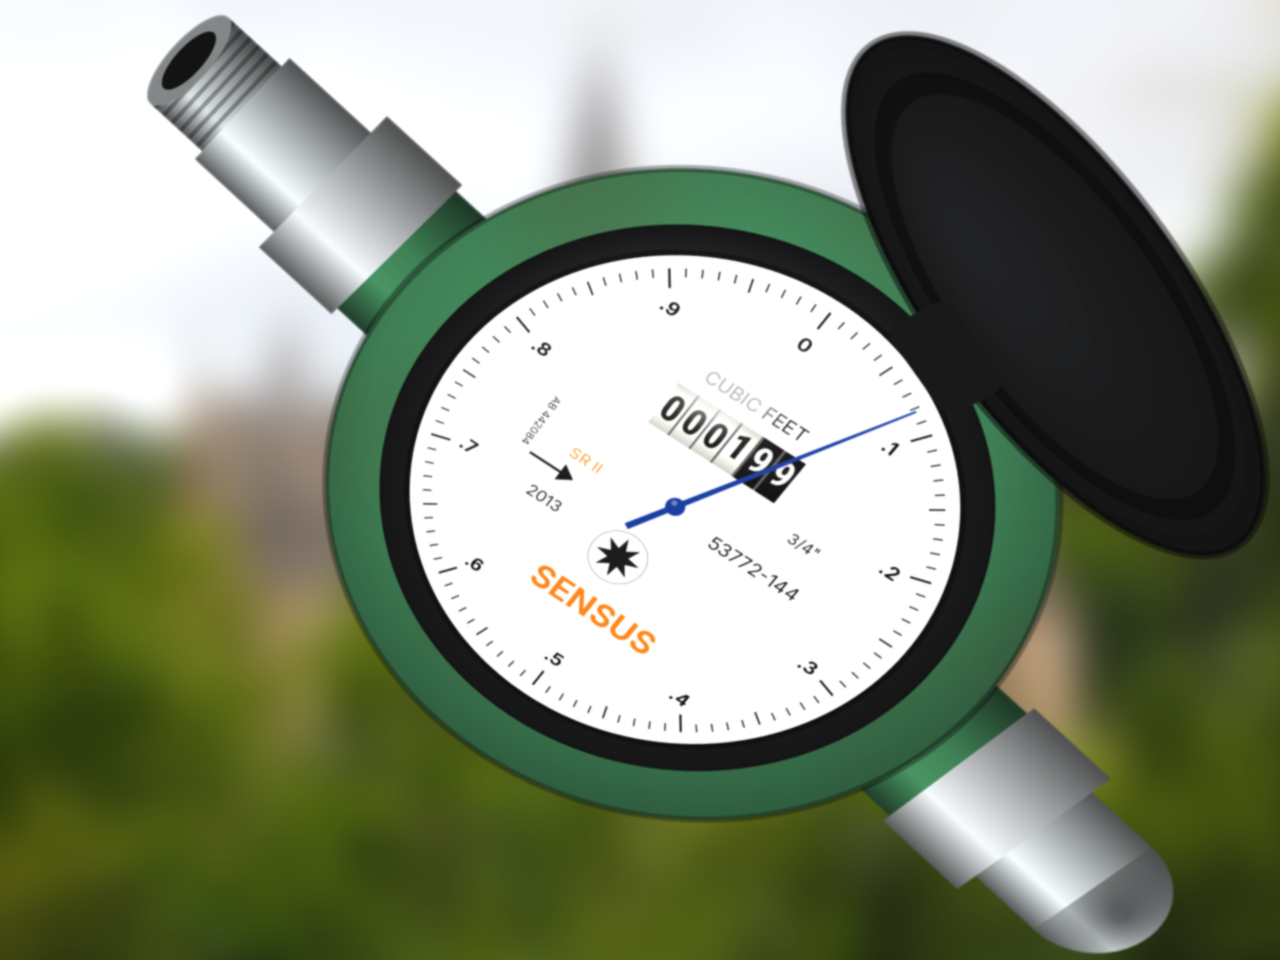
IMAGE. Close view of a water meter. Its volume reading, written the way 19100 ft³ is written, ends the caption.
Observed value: 199.08 ft³
